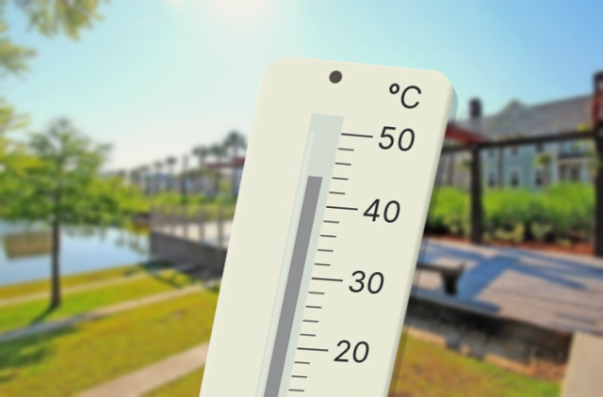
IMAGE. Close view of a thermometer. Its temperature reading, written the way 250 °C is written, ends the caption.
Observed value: 44 °C
